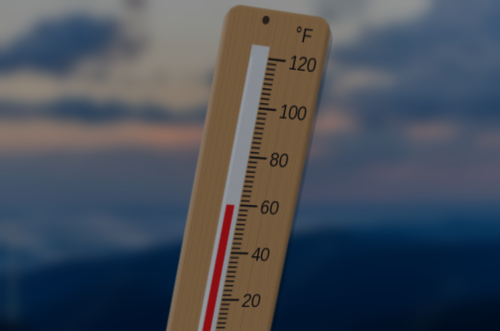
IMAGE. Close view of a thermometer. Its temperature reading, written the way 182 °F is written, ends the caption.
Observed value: 60 °F
